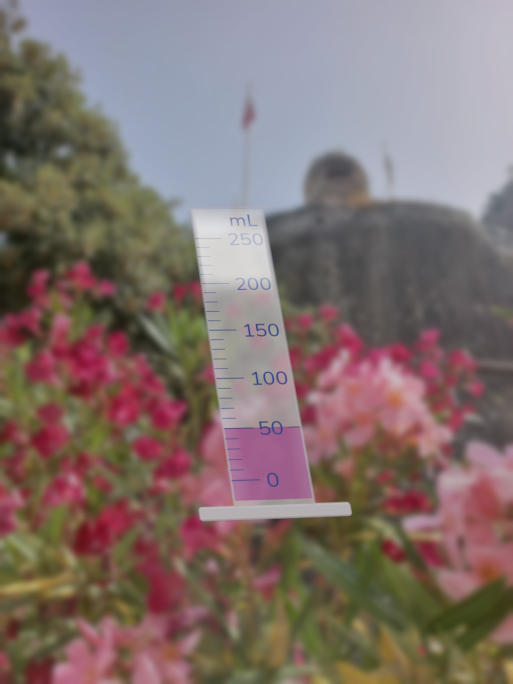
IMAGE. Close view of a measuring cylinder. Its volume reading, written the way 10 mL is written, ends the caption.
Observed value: 50 mL
